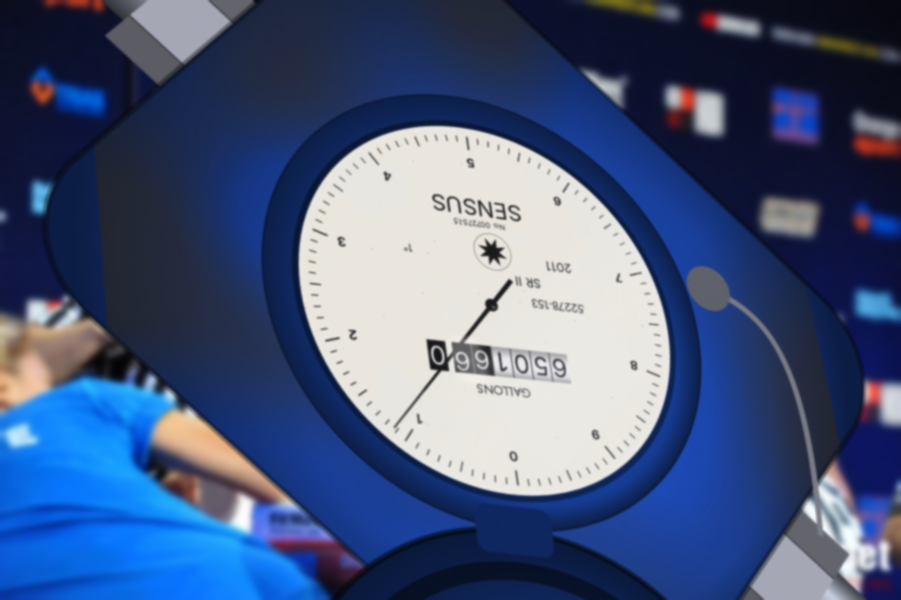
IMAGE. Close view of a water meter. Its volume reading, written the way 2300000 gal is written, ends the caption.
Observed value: 6501661.1 gal
